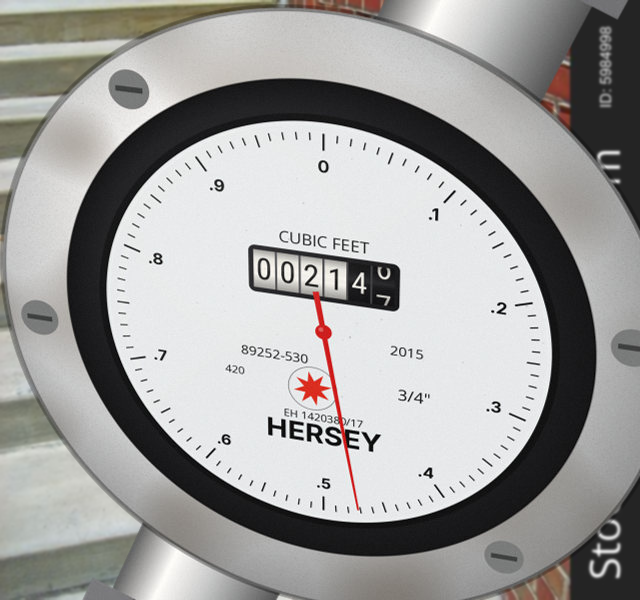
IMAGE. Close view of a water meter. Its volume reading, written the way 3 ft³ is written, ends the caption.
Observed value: 2146.47 ft³
